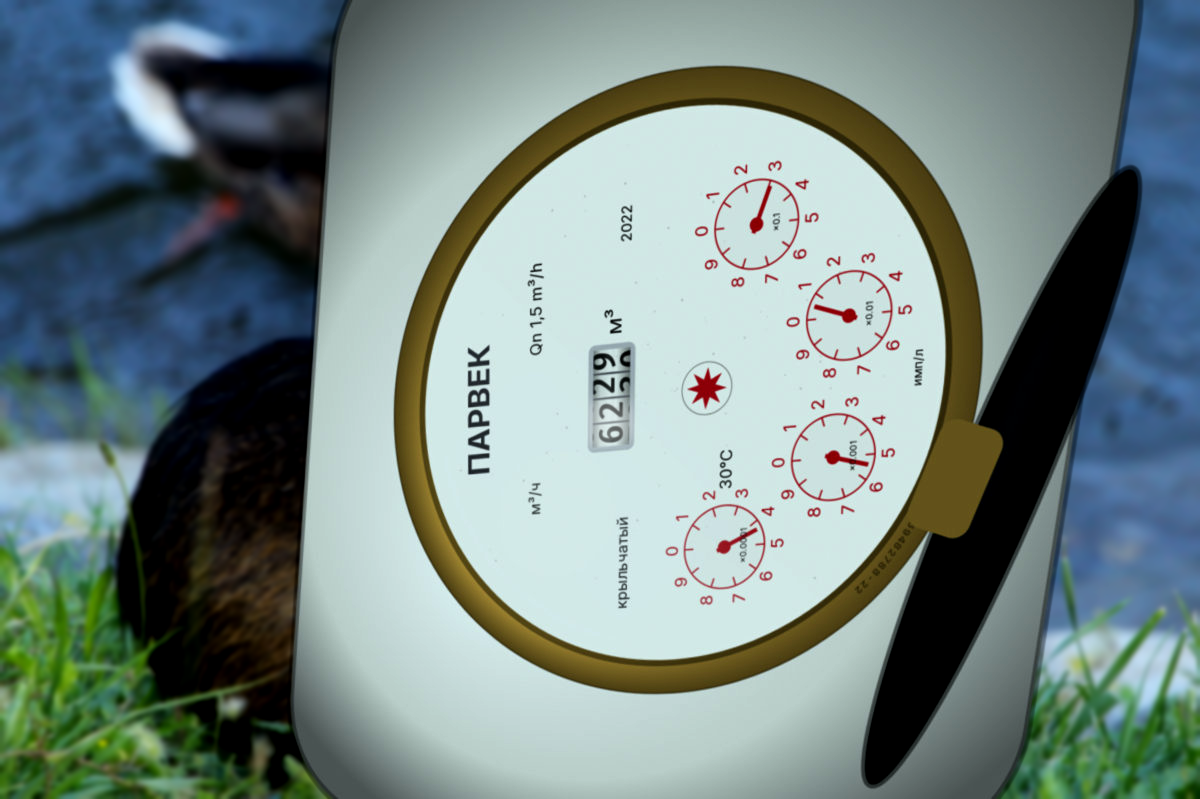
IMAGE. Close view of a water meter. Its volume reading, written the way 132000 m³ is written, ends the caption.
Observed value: 6229.3054 m³
